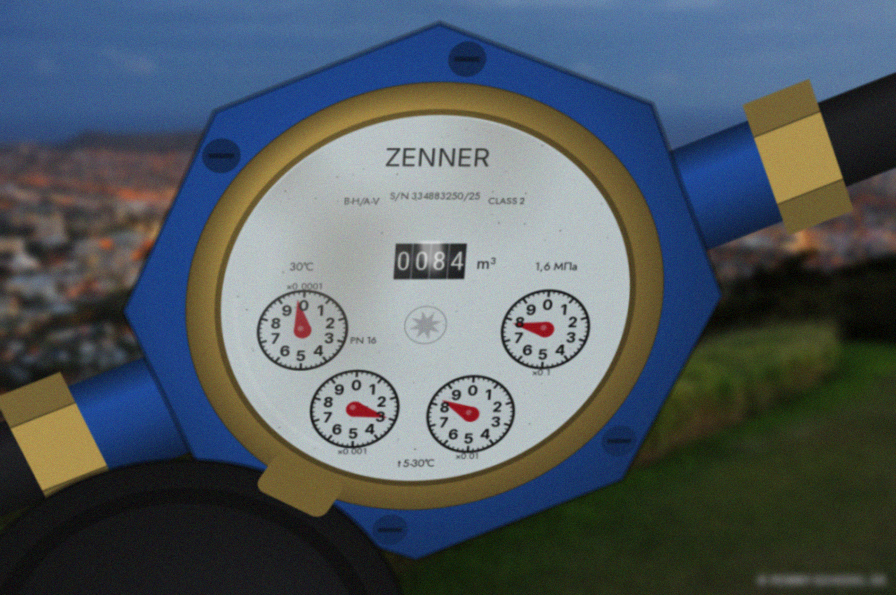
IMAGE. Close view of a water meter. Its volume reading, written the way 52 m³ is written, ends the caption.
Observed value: 84.7829 m³
